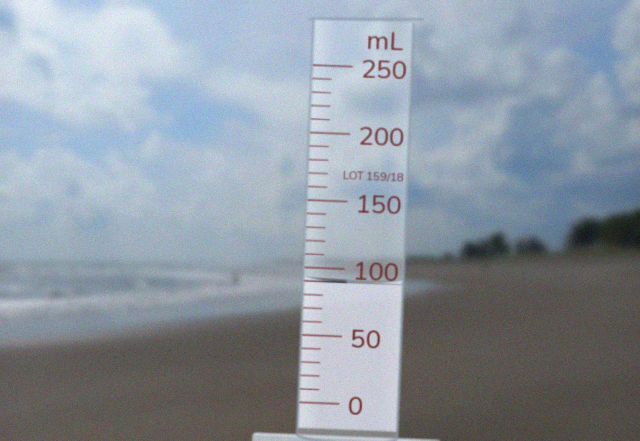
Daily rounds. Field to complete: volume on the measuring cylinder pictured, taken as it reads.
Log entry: 90 mL
